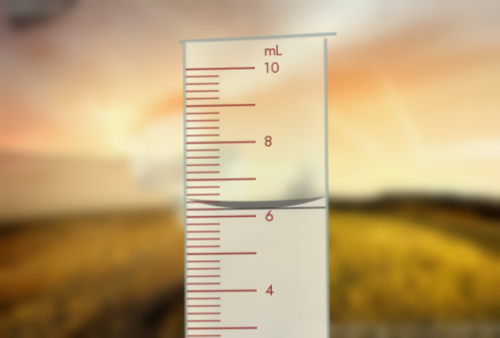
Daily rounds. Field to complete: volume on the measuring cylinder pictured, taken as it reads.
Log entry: 6.2 mL
